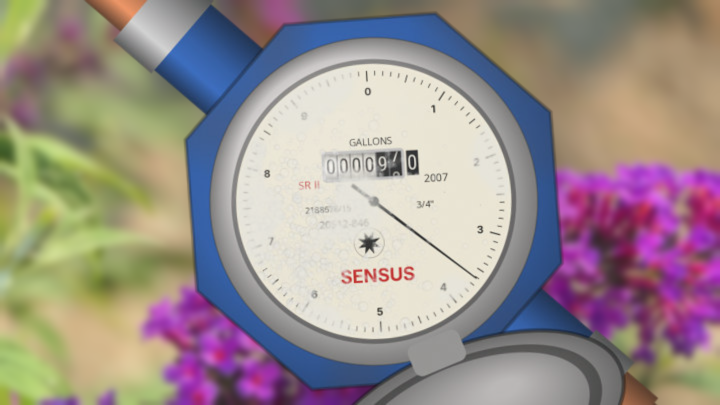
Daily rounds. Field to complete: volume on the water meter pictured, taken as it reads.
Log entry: 973.6 gal
